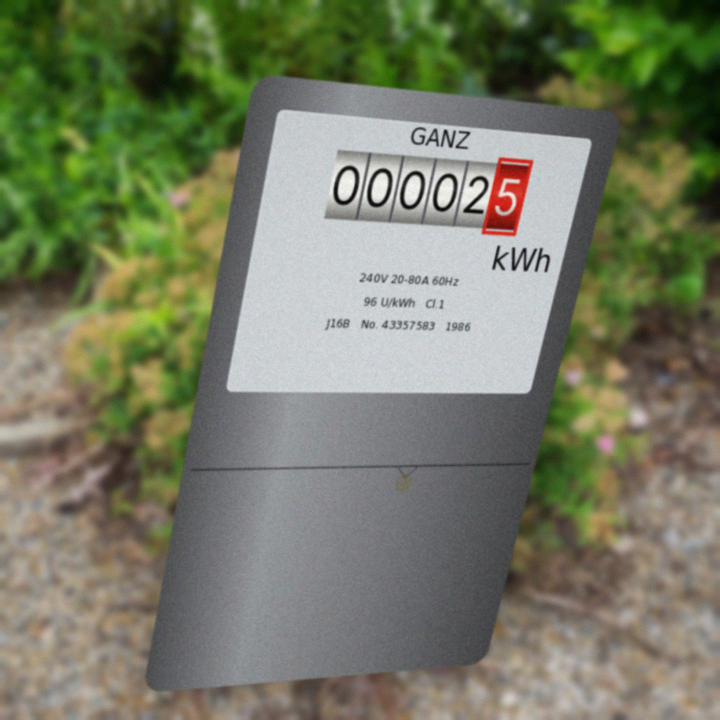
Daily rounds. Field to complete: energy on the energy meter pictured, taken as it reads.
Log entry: 2.5 kWh
